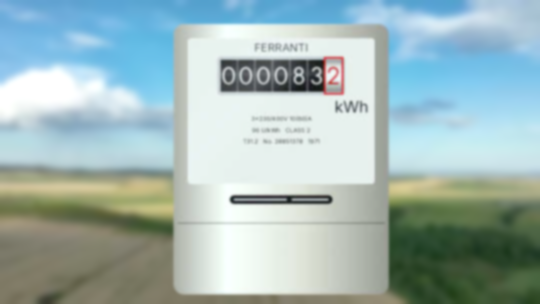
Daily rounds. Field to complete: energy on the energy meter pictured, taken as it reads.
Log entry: 83.2 kWh
